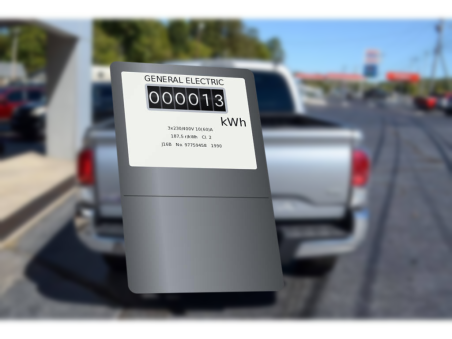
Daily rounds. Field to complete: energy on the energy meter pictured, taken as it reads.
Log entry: 13 kWh
